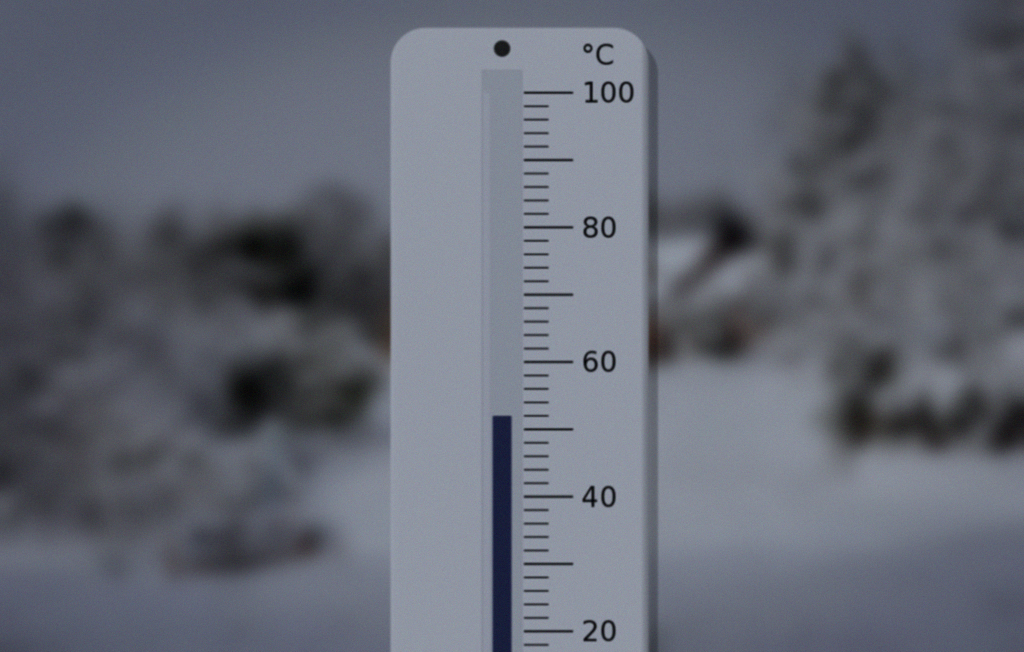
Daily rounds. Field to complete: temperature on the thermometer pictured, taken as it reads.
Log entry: 52 °C
